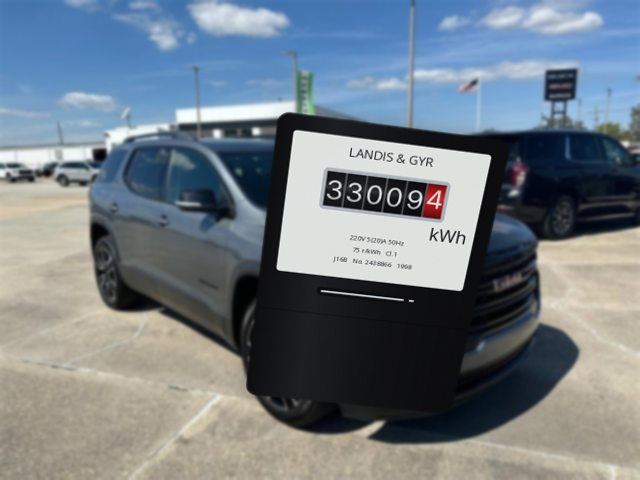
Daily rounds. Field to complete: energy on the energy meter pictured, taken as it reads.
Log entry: 33009.4 kWh
